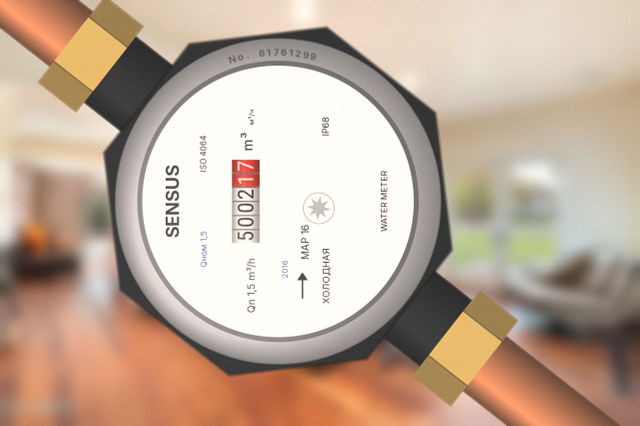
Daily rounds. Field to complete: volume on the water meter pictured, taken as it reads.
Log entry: 5002.17 m³
